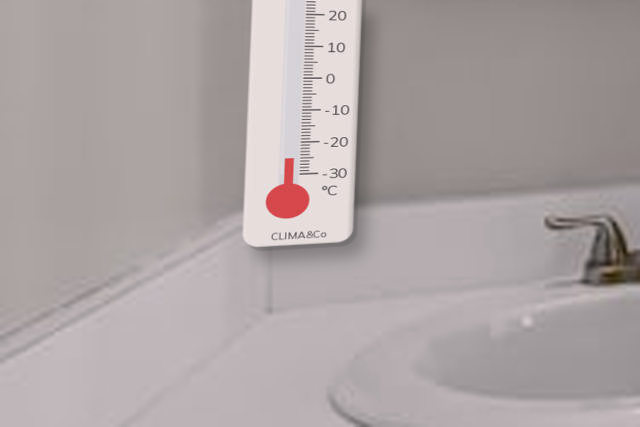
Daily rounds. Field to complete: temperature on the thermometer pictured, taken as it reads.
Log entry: -25 °C
